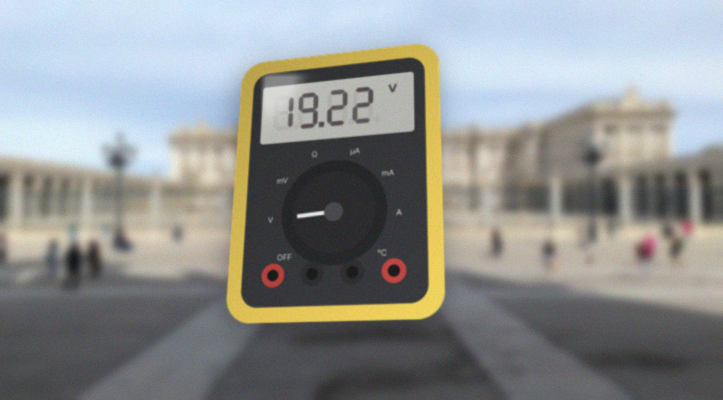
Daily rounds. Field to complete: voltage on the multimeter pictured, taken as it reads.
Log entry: 19.22 V
